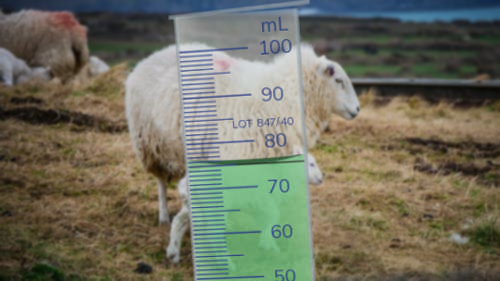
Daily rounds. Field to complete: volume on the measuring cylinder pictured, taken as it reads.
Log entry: 75 mL
